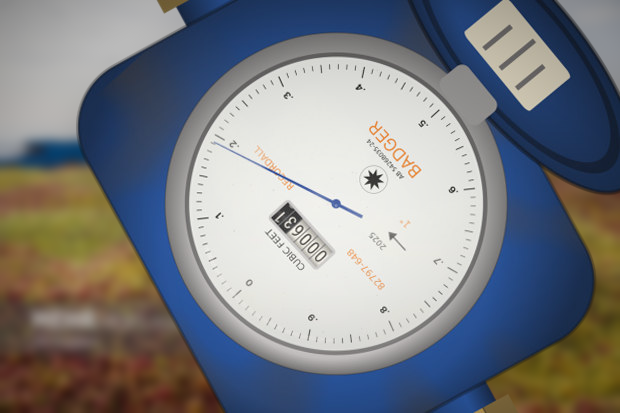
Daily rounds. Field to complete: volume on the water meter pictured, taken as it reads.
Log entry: 631.19 ft³
